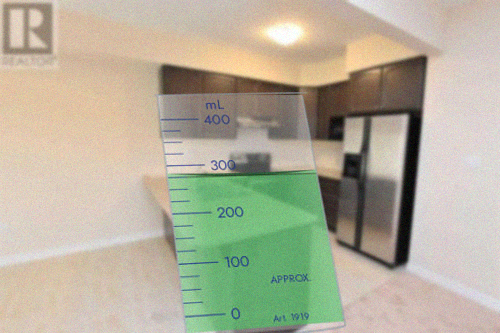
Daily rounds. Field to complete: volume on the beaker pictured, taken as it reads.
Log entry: 275 mL
